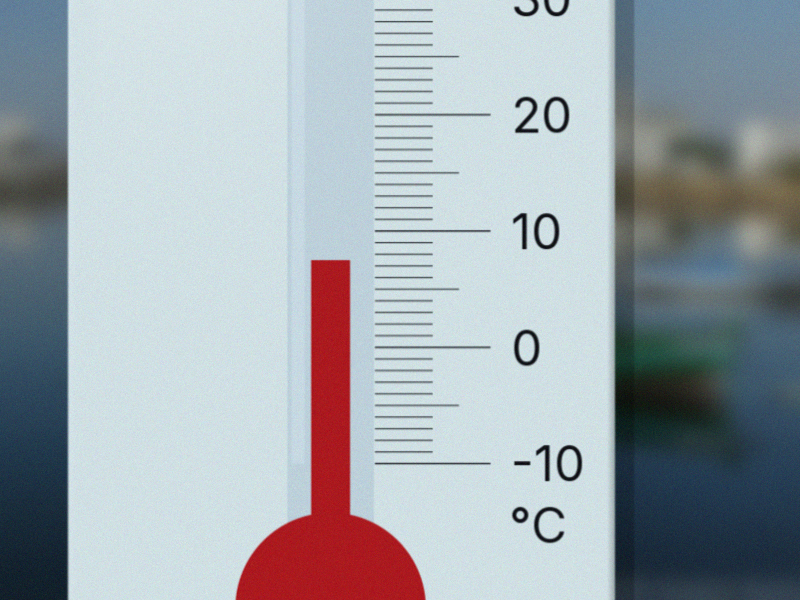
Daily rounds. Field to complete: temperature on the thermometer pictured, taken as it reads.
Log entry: 7.5 °C
